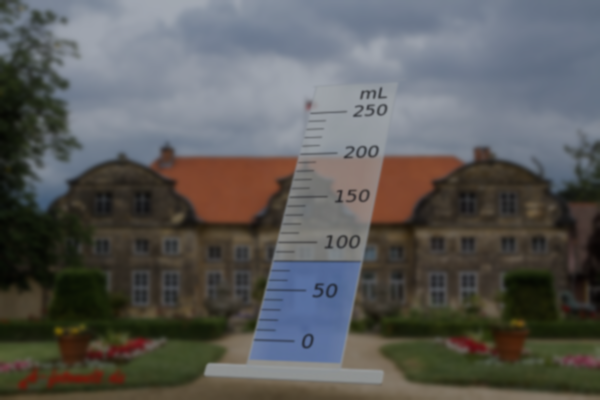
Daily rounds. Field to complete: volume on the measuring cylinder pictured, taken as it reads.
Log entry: 80 mL
